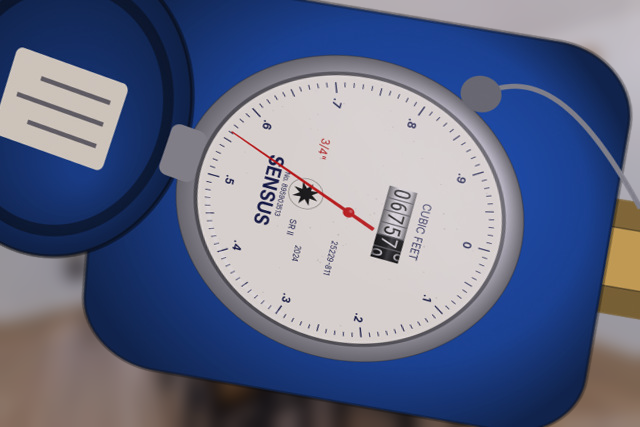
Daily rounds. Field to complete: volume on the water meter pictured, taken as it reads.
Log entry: 67578.56 ft³
